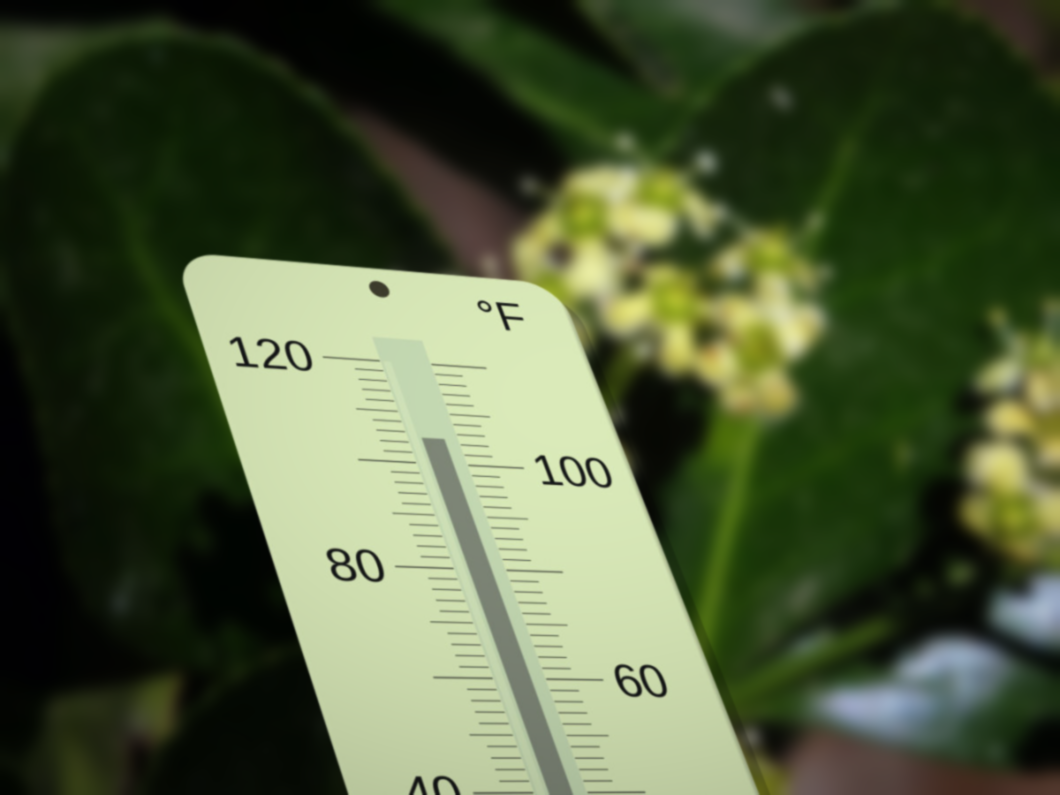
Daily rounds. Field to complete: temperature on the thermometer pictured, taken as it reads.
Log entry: 105 °F
